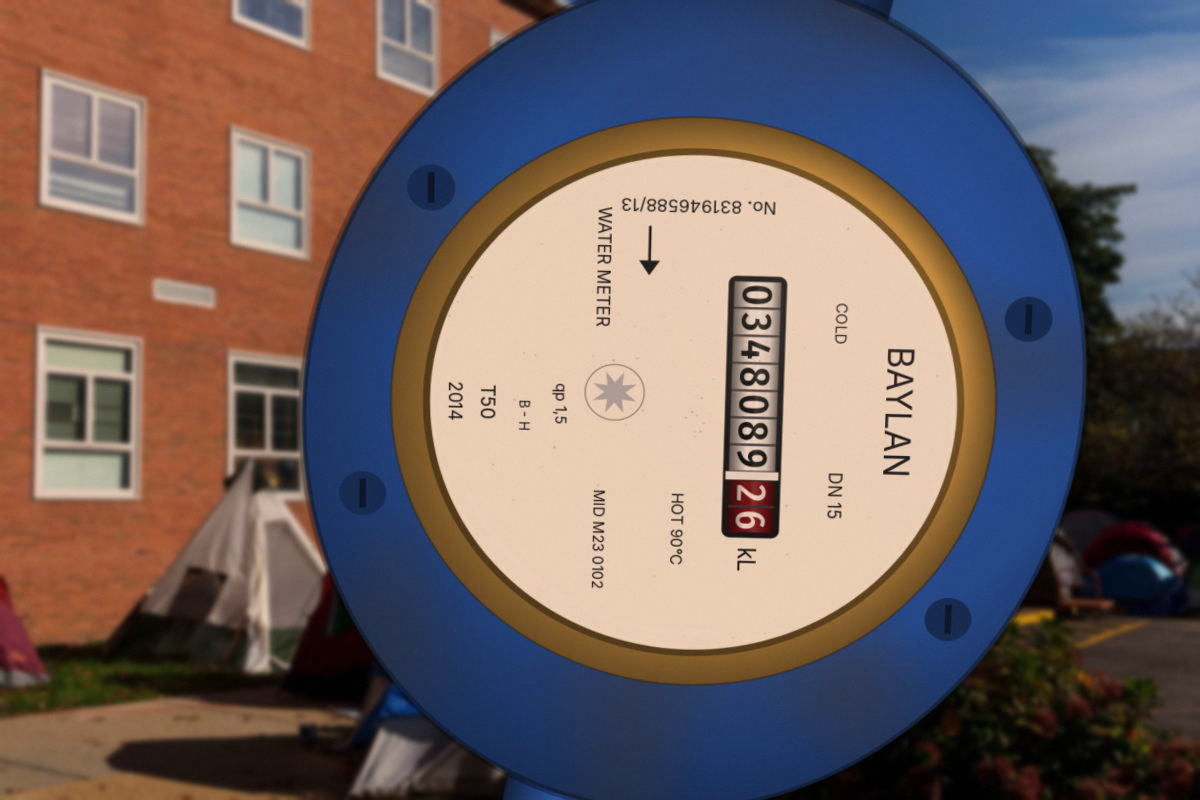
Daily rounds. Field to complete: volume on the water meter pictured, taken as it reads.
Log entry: 348089.26 kL
